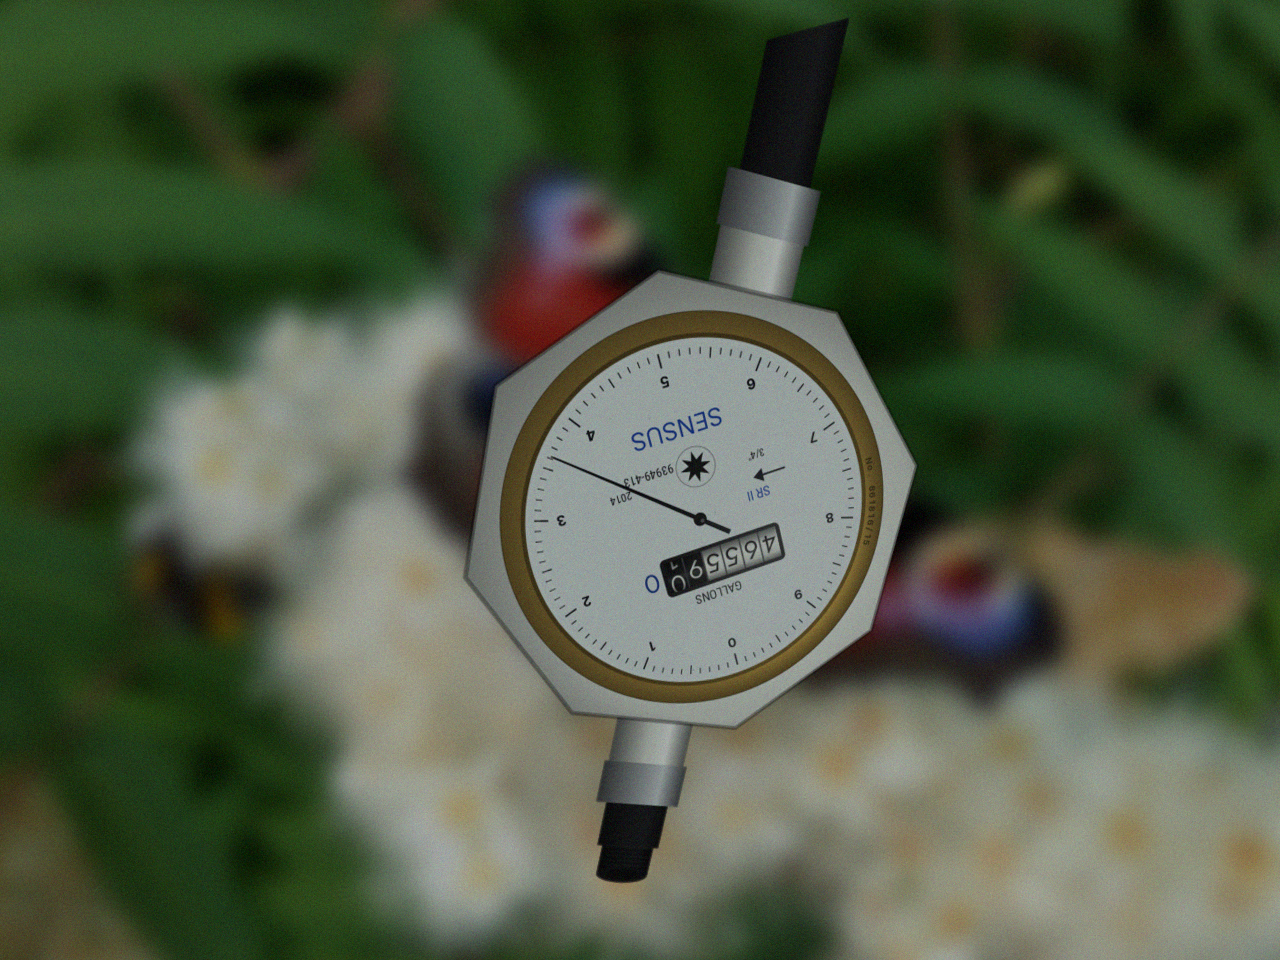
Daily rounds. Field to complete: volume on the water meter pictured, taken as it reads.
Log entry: 4655903.6 gal
